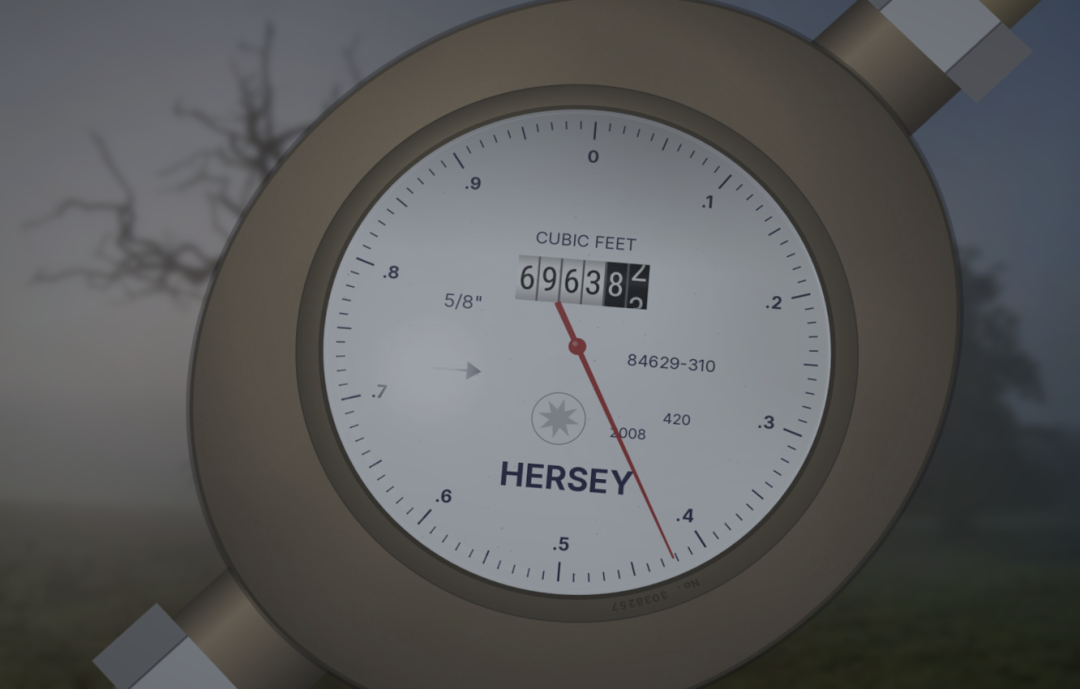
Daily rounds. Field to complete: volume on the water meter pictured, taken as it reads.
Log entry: 696382.42 ft³
